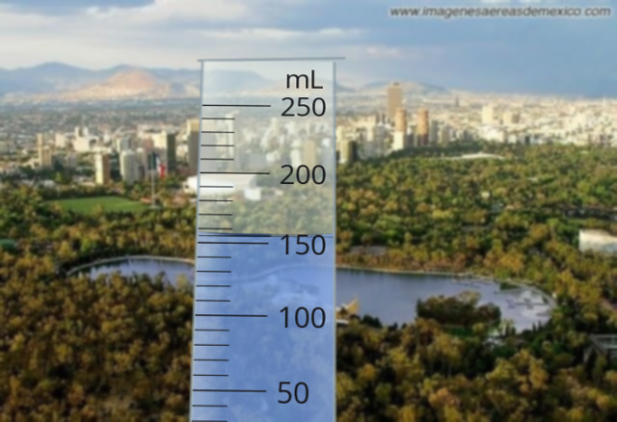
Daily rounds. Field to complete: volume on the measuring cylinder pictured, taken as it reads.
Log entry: 155 mL
